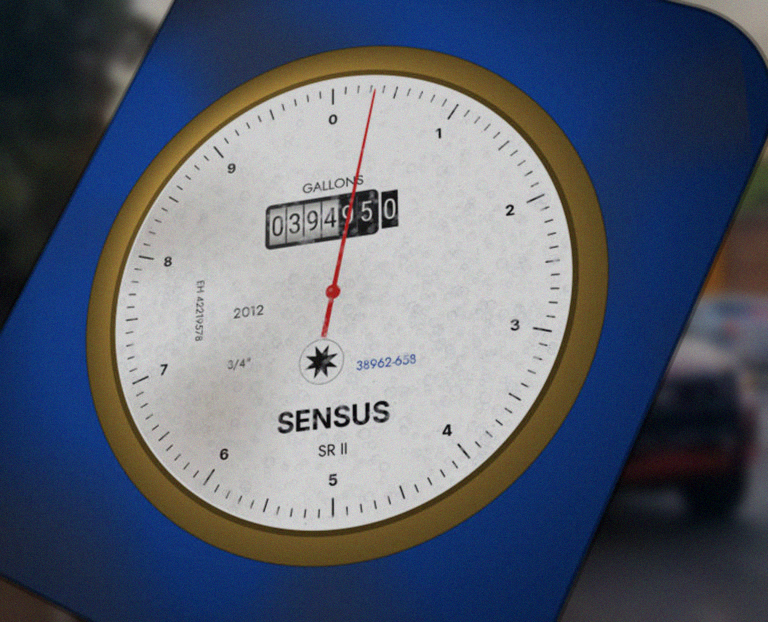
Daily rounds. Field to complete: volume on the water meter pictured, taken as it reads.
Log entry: 394950.3 gal
